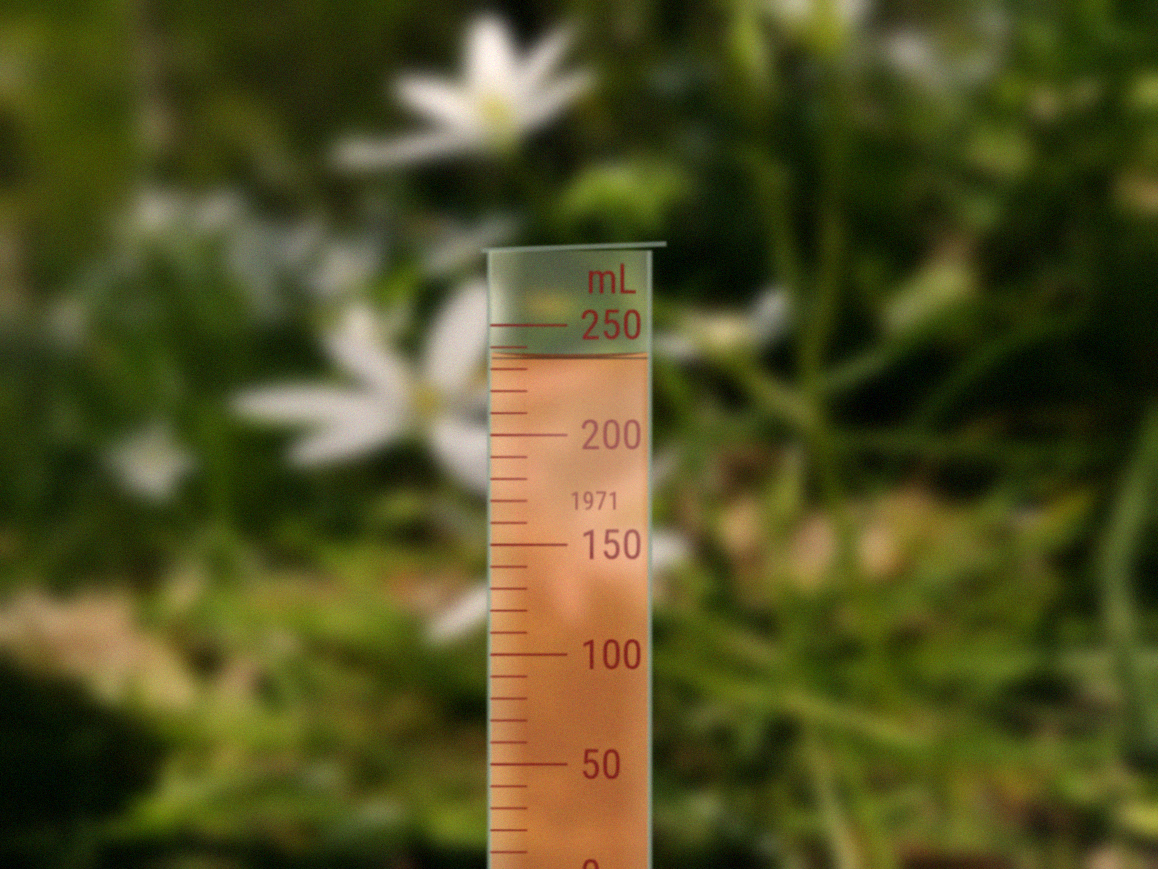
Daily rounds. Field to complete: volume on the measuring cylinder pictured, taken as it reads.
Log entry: 235 mL
